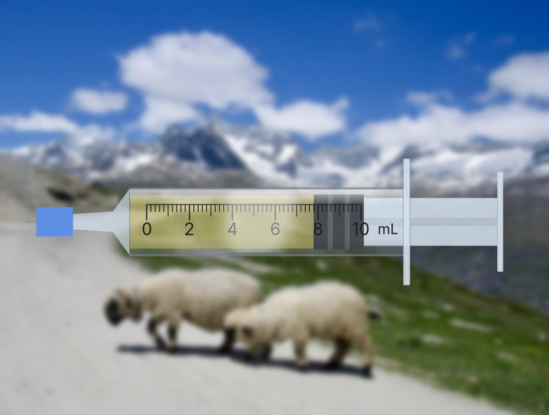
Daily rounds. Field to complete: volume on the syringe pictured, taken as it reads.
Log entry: 7.8 mL
